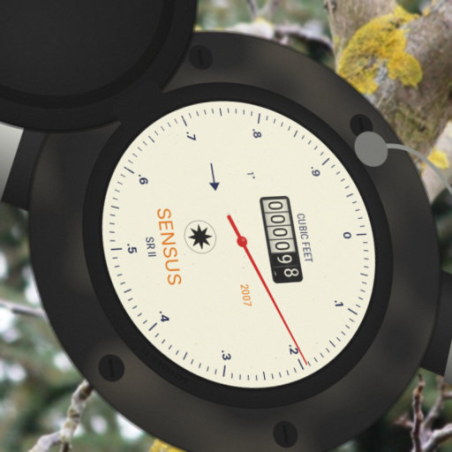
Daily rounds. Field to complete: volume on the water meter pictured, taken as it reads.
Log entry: 98.19 ft³
